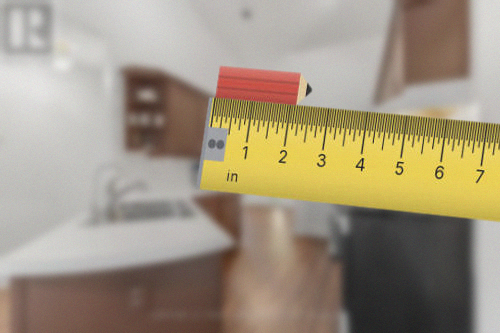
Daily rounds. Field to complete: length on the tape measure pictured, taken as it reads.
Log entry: 2.5 in
